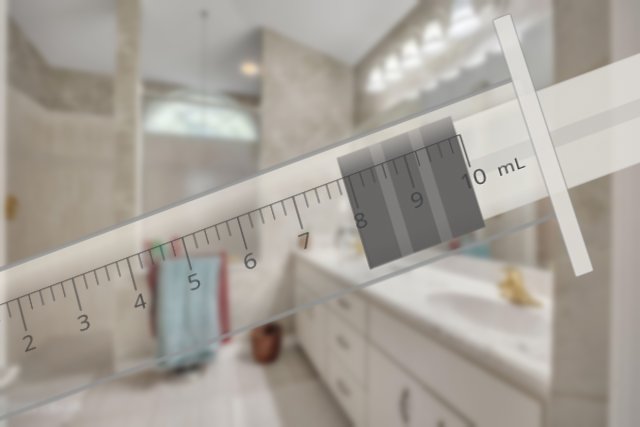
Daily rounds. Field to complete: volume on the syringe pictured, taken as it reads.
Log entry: 7.9 mL
